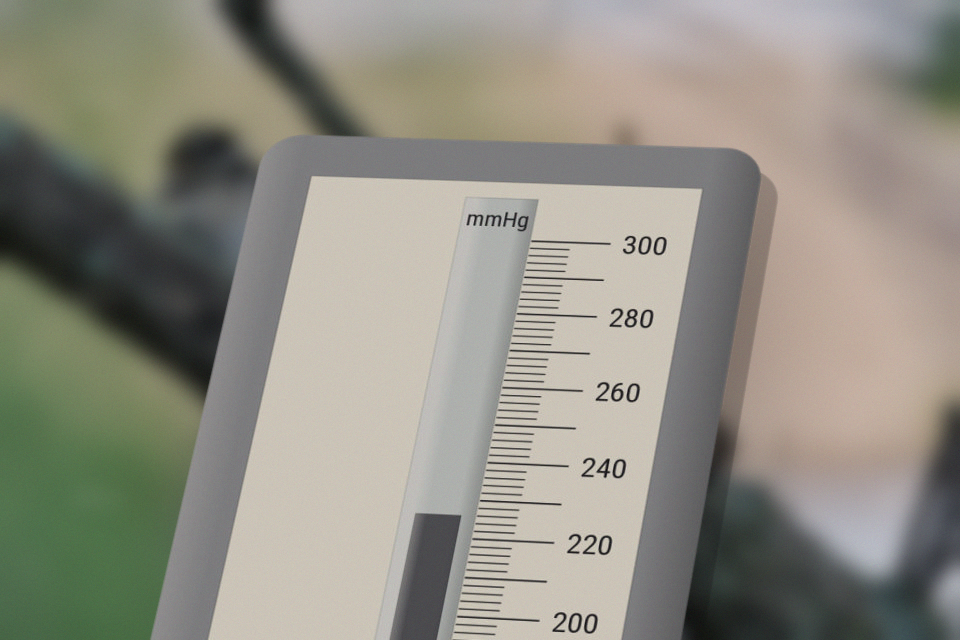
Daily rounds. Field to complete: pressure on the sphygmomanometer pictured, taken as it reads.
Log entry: 226 mmHg
